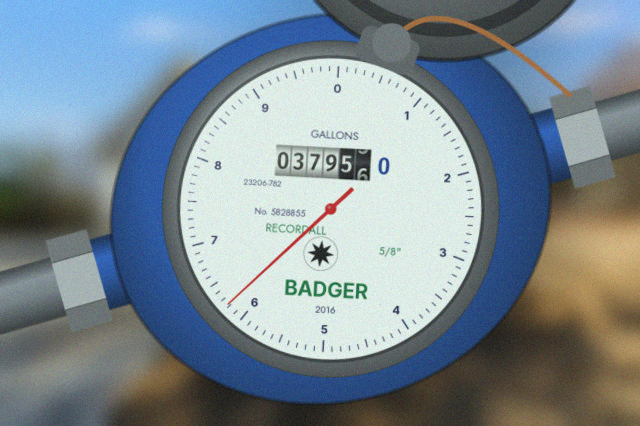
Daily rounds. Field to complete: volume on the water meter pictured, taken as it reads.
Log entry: 379556.2 gal
